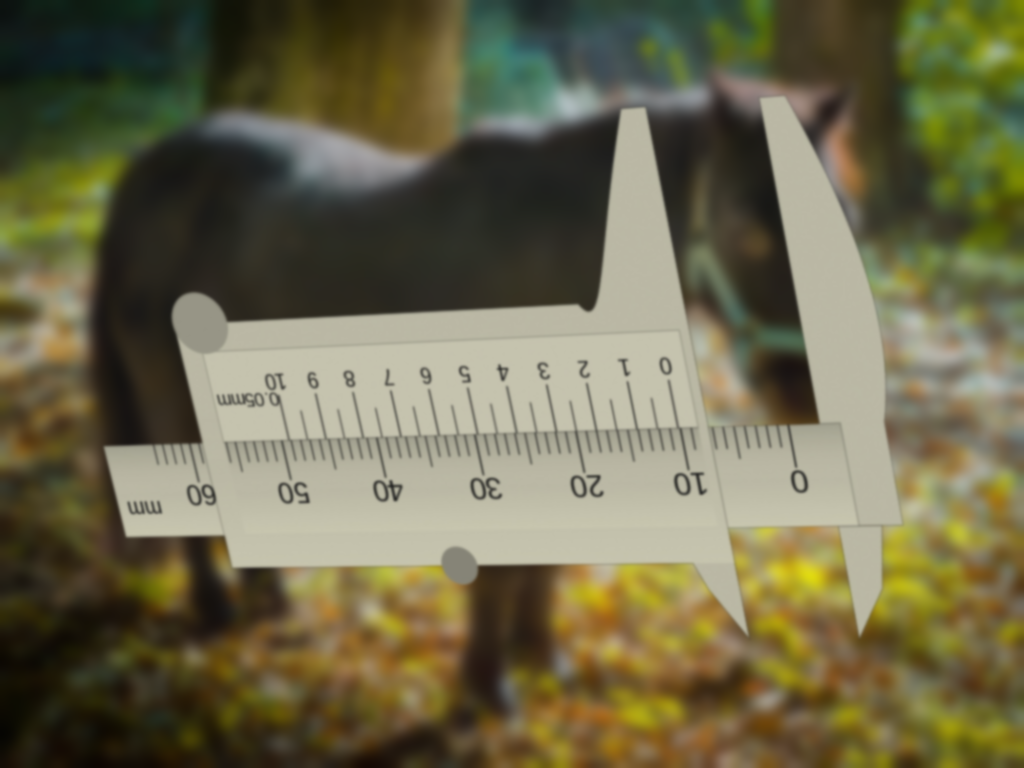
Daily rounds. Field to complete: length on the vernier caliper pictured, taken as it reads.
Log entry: 10.2 mm
